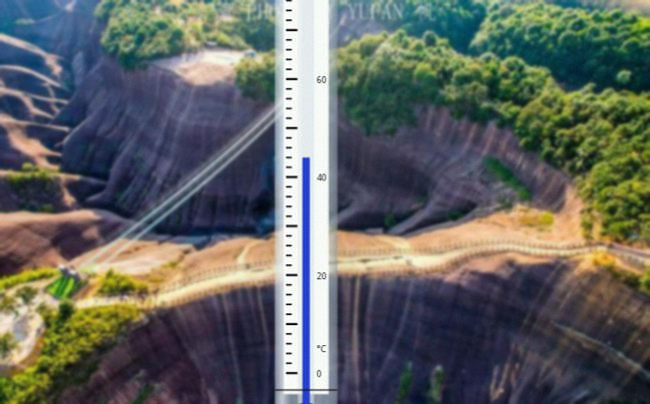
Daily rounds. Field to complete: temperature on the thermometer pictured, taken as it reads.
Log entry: 44 °C
